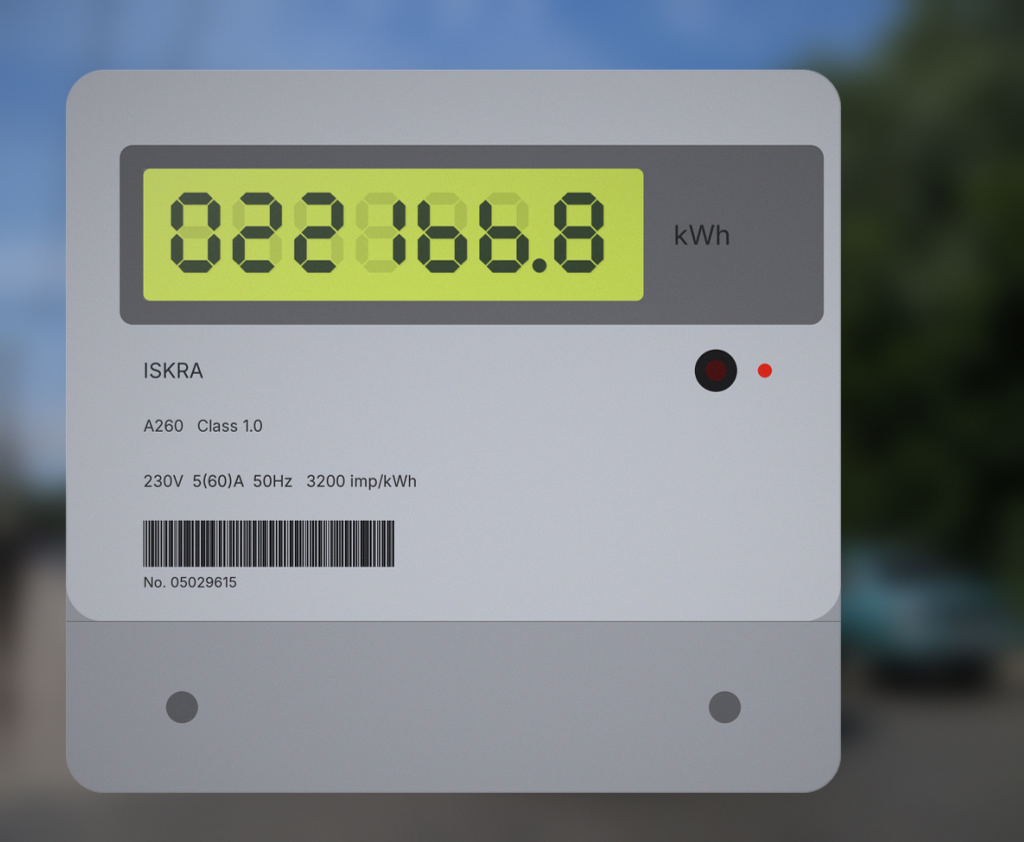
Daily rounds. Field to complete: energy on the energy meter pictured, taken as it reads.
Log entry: 22166.8 kWh
